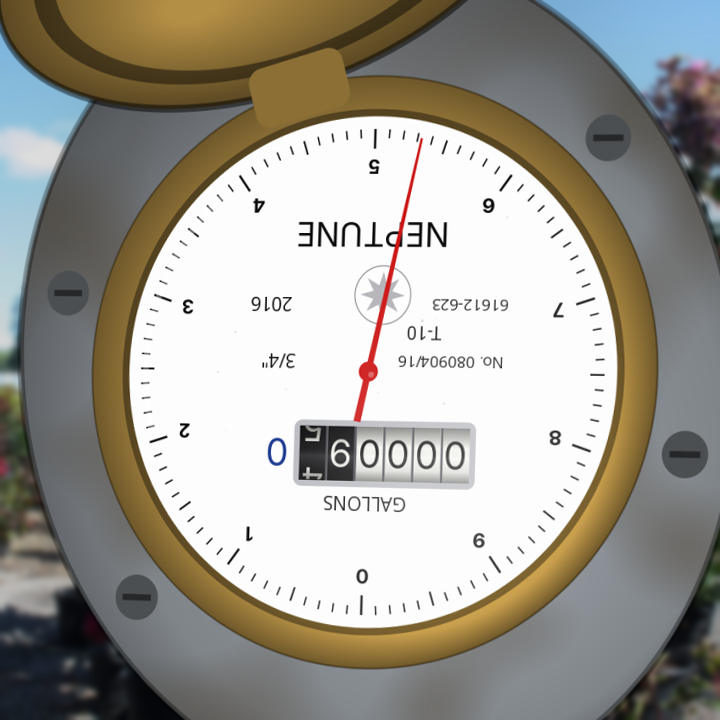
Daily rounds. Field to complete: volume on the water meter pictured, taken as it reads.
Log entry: 945.3 gal
